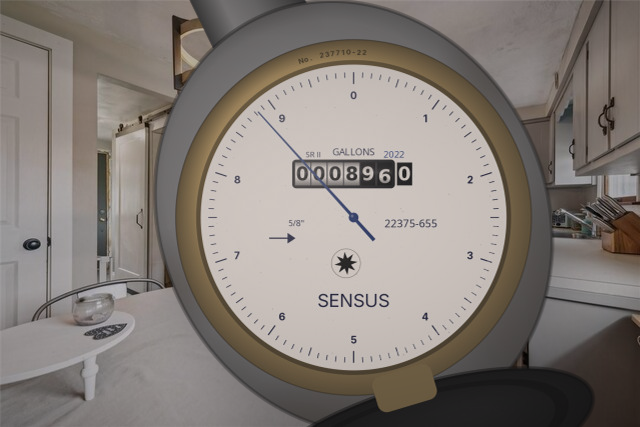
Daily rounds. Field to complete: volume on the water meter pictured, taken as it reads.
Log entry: 8958.8 gal
